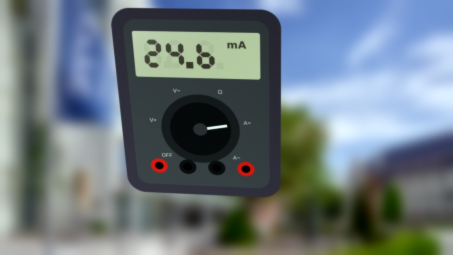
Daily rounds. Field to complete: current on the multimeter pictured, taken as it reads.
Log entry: 24.6 mA
